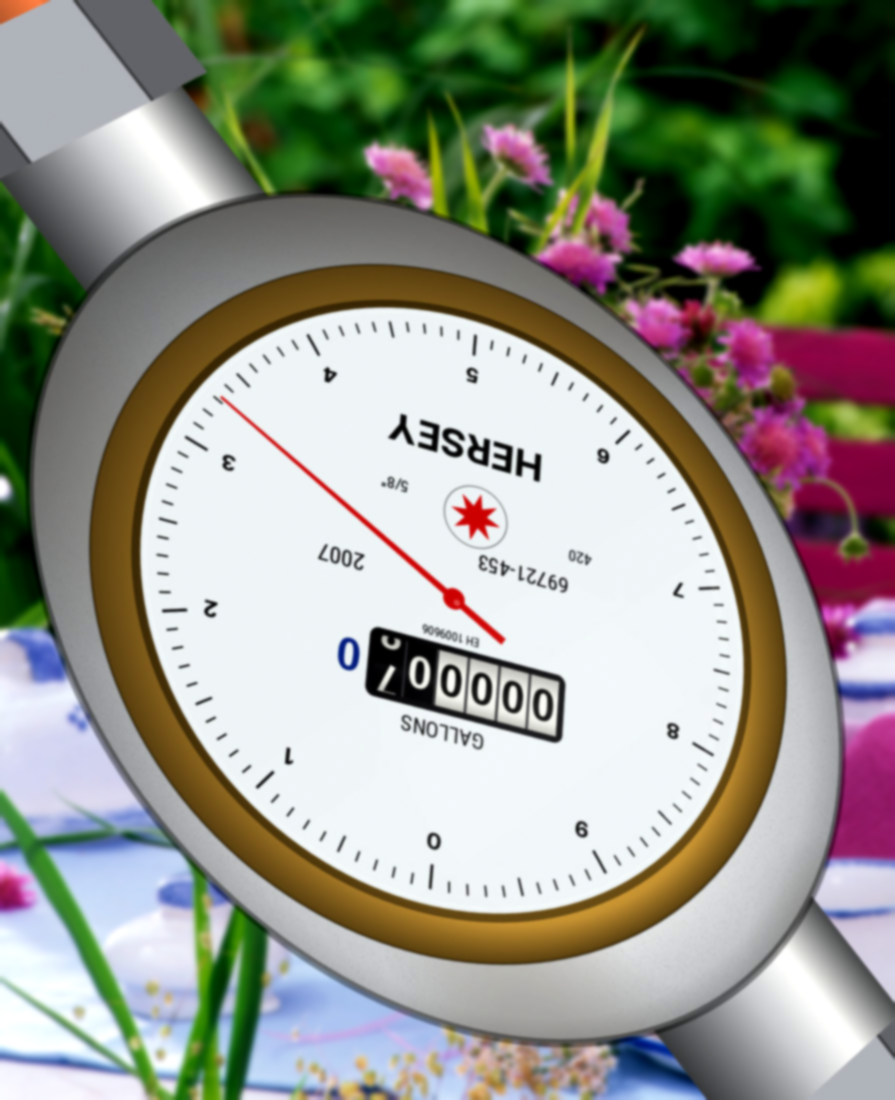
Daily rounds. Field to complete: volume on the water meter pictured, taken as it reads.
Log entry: 73.3 gal
